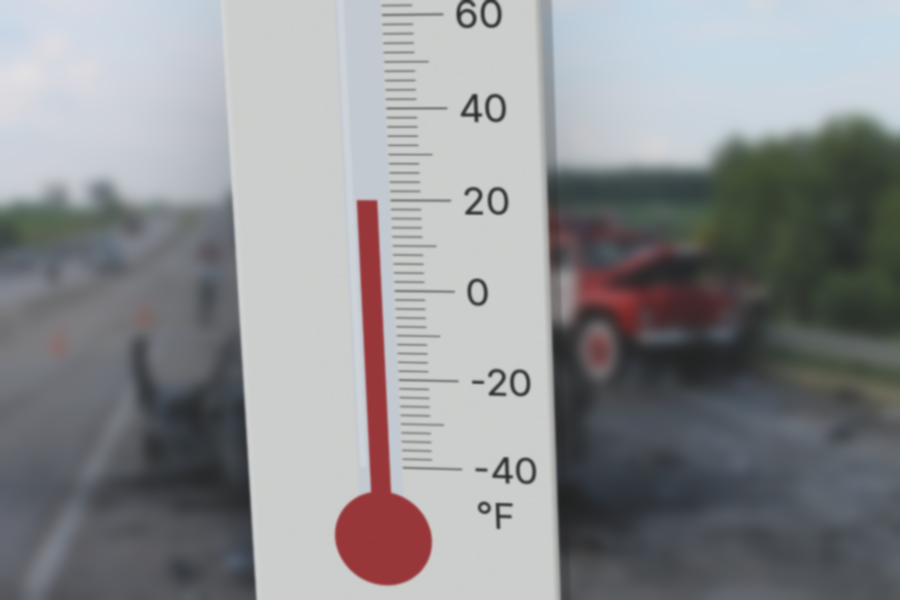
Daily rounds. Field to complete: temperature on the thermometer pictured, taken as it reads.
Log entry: 20 °F
